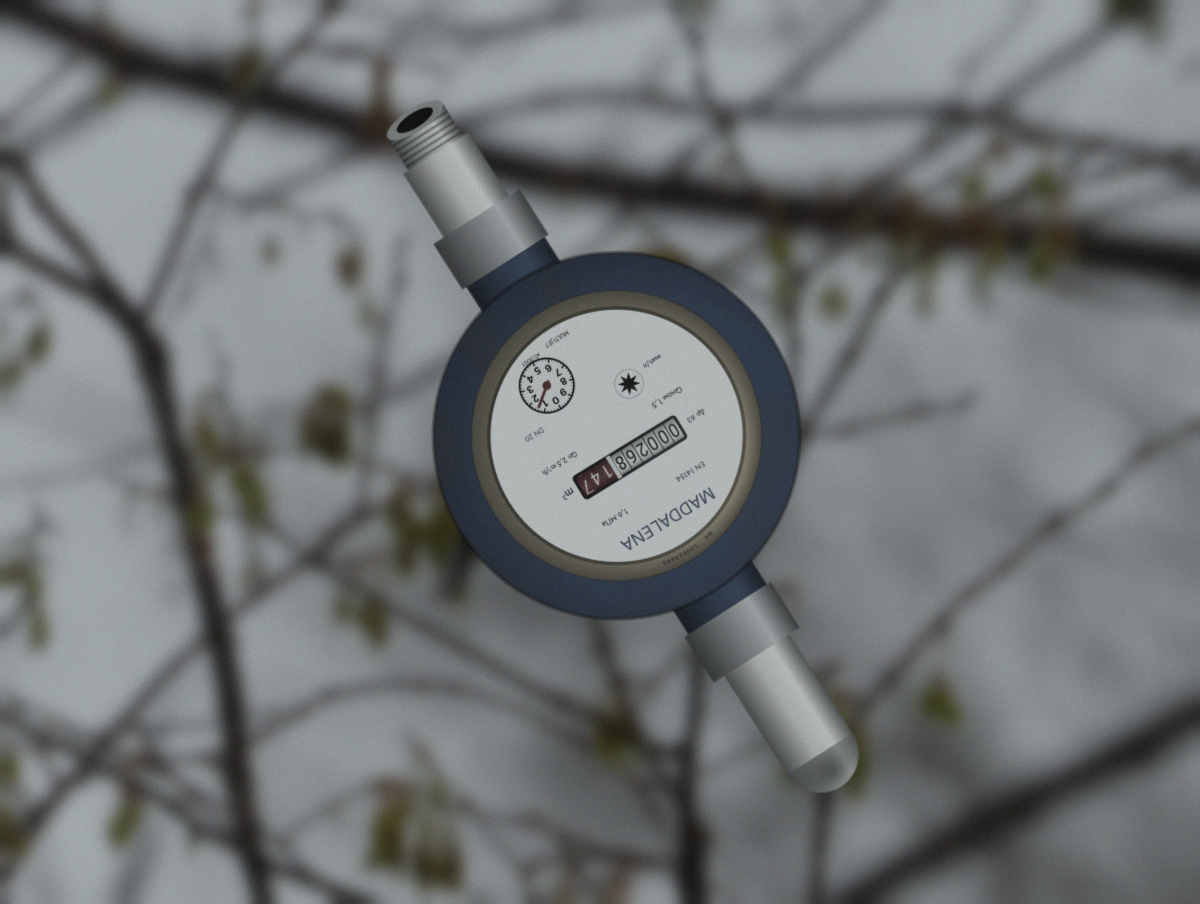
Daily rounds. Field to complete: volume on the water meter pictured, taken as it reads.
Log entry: 268.1471 m³
